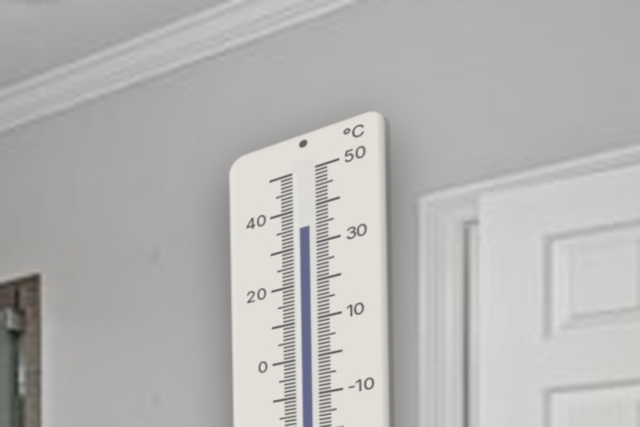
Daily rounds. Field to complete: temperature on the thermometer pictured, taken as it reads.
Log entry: 35 °C
